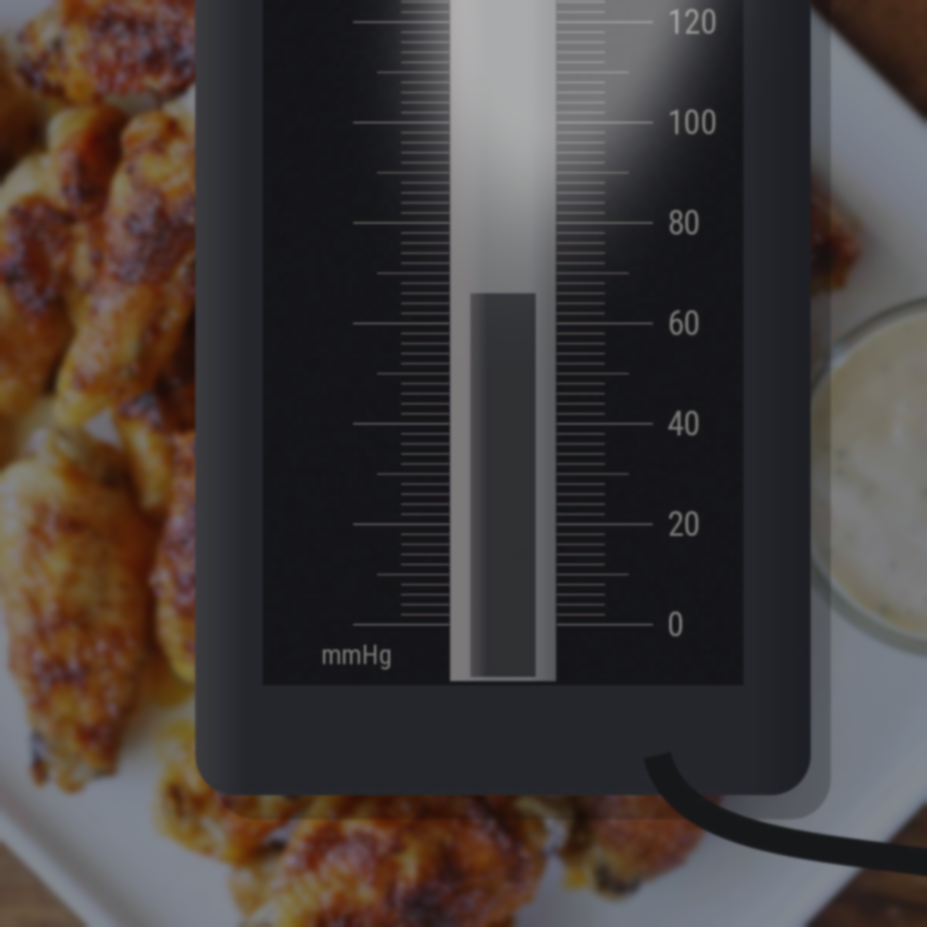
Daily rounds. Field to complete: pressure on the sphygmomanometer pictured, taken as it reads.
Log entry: 66 mmHg
